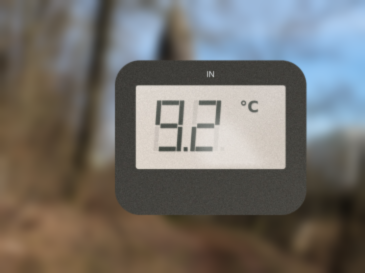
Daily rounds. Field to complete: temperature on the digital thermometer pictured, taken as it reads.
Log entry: 9.2 °C
